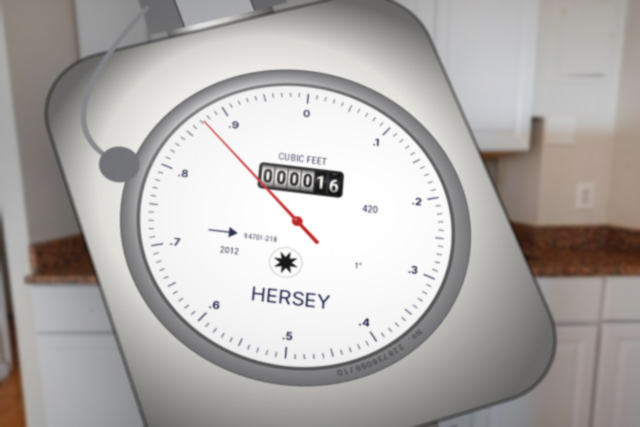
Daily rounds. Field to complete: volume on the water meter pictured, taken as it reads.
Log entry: 15.87 ft³
